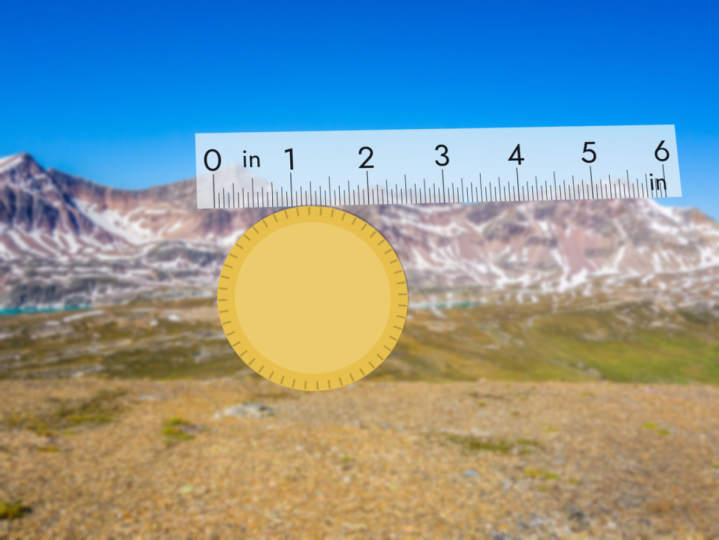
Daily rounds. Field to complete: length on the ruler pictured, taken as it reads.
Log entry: 2.4375 in
